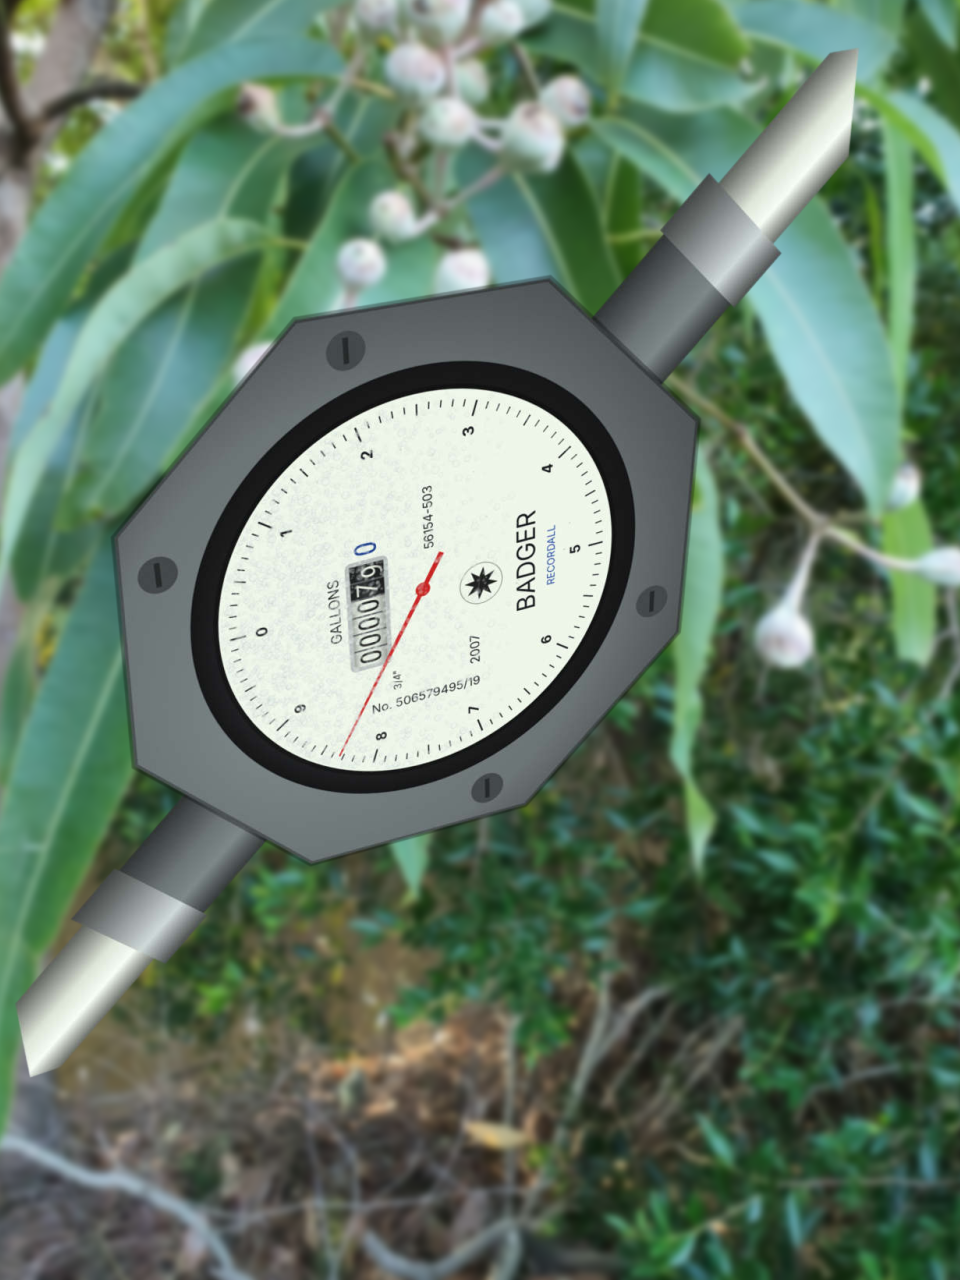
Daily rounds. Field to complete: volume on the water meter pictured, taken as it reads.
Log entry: 788.3 gal
